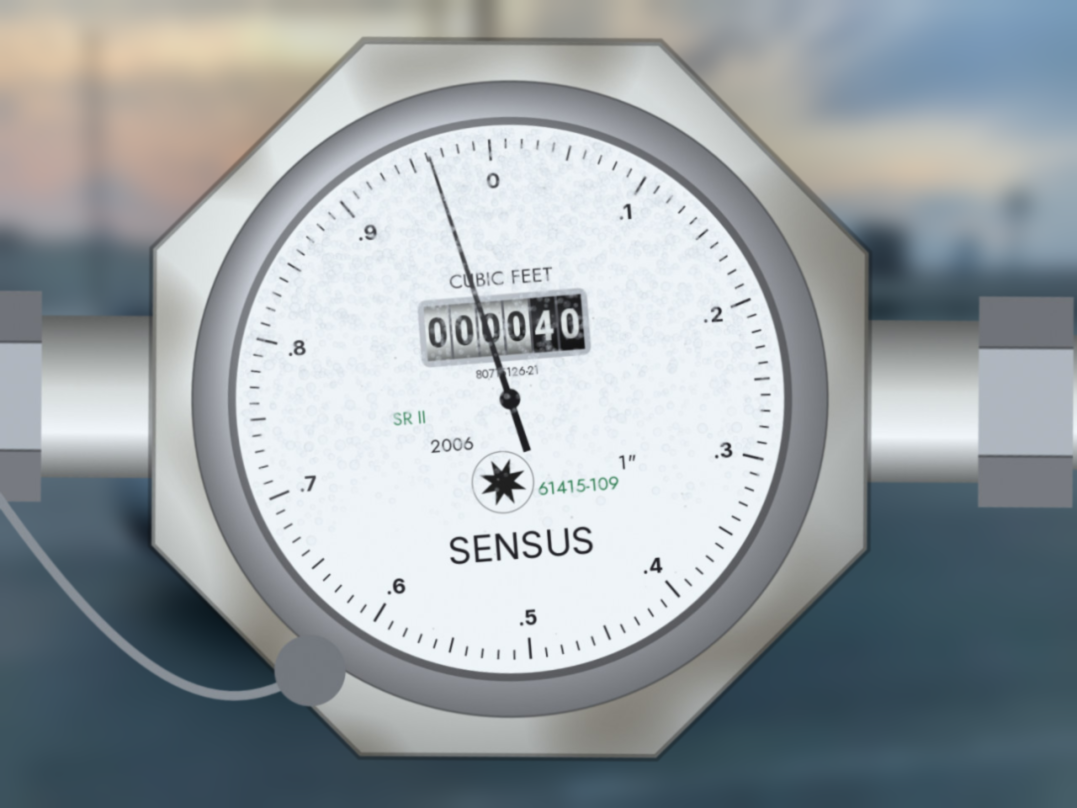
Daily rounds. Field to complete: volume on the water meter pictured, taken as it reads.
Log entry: 39.96 ft³
